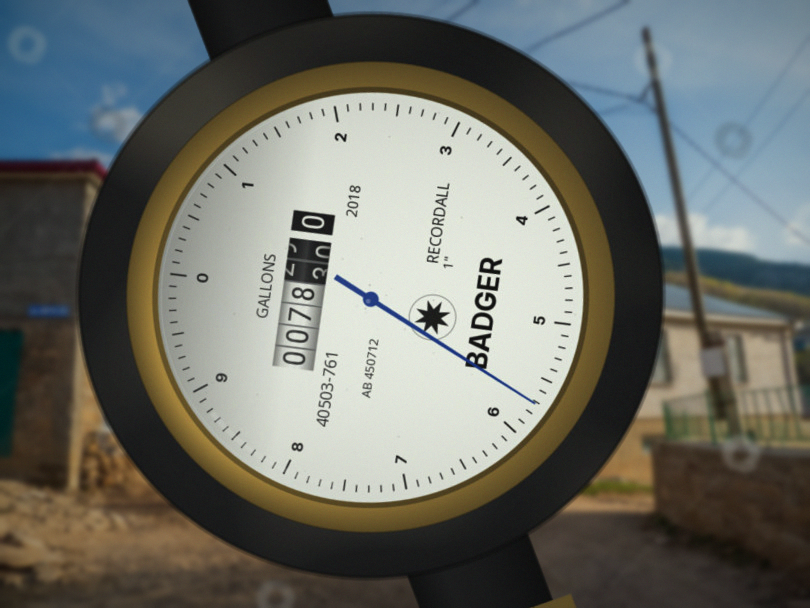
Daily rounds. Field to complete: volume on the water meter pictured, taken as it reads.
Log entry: 78295.7 gal
